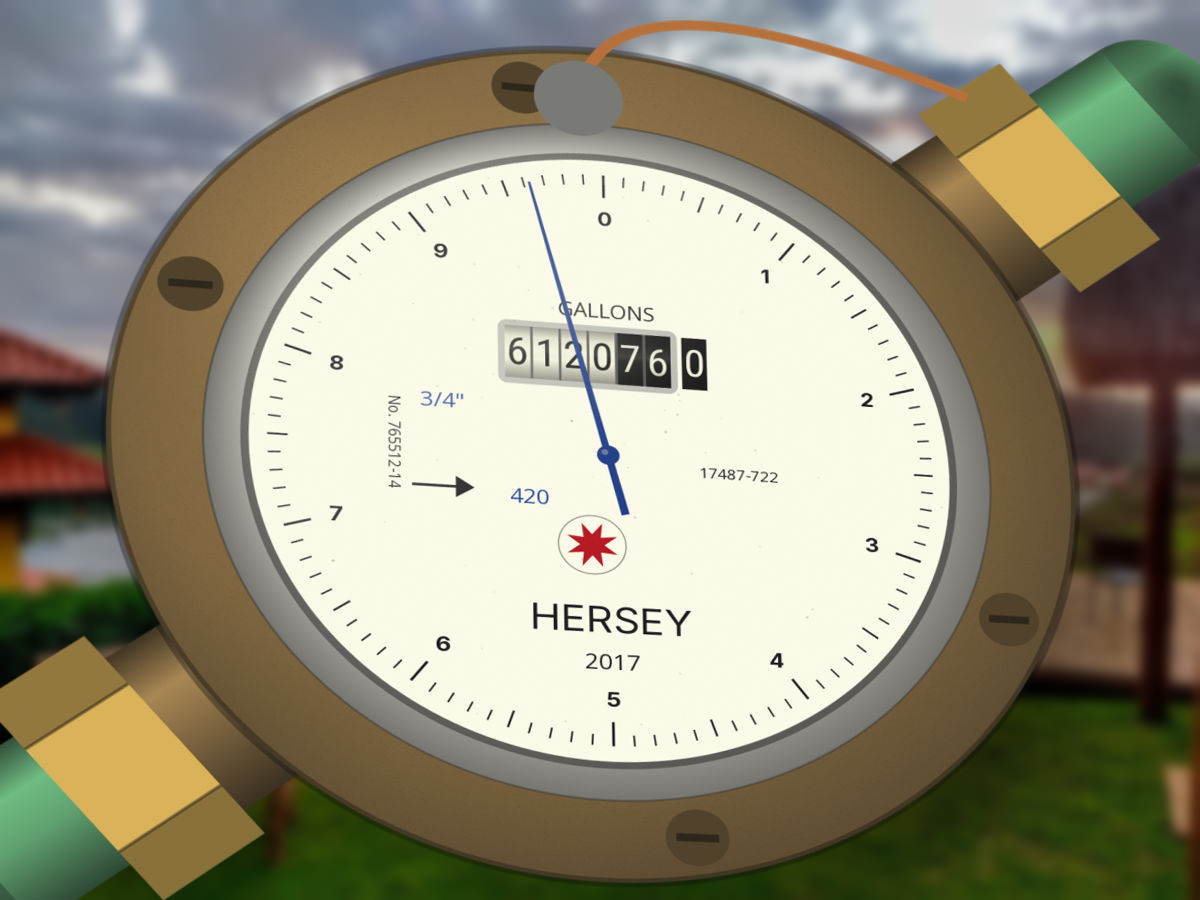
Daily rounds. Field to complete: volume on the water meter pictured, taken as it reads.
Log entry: 6120759.6 gal
